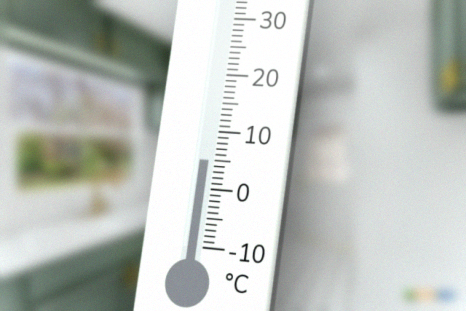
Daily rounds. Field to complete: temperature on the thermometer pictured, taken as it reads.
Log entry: 5 °C
